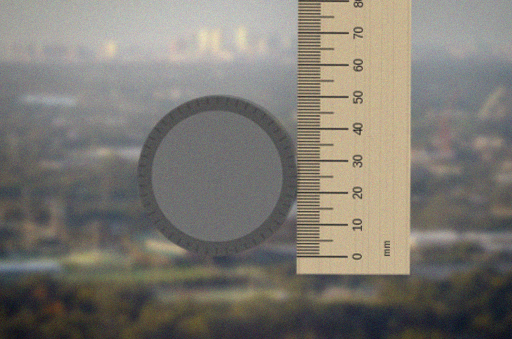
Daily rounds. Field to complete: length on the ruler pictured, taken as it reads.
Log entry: 50 mm
